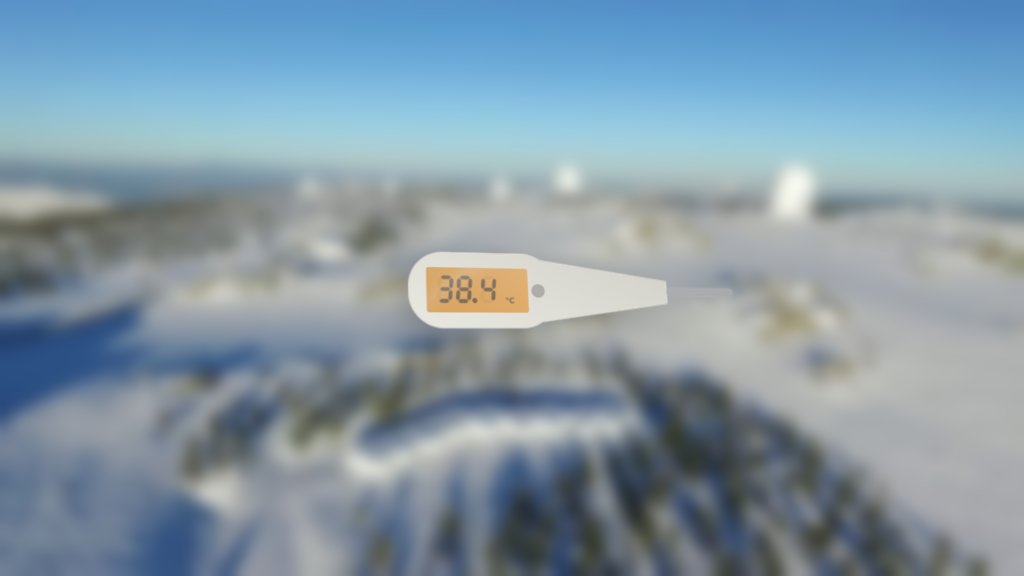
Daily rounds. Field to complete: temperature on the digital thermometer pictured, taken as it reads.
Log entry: 38.4 °C
